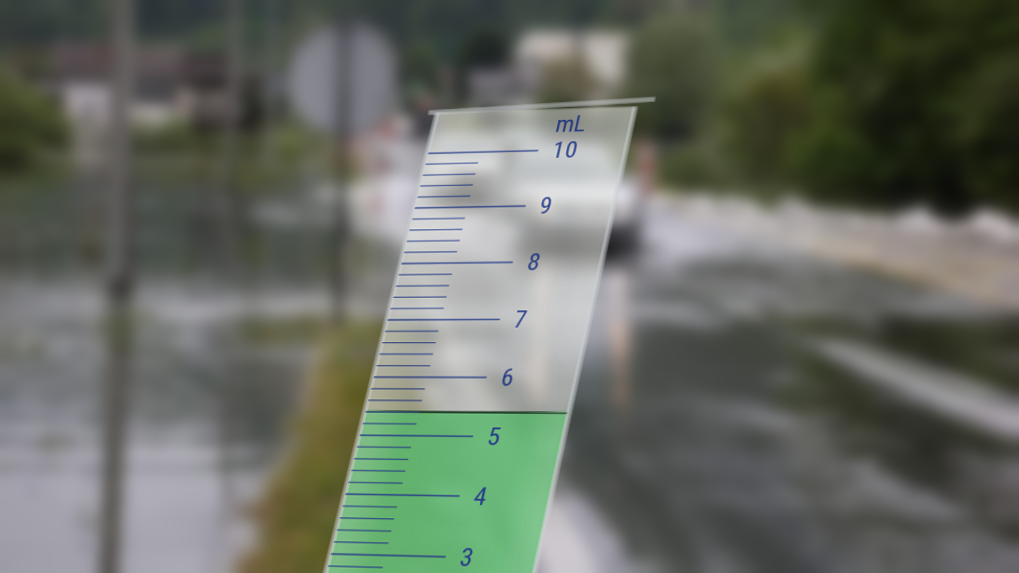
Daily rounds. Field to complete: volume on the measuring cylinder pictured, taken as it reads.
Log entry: 5.4 mL
